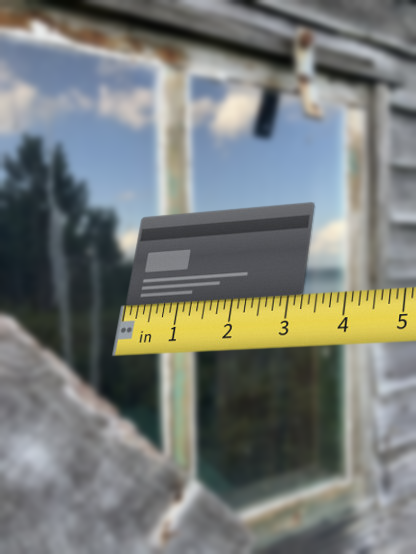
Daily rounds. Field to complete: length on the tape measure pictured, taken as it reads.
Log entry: 3.25 in
